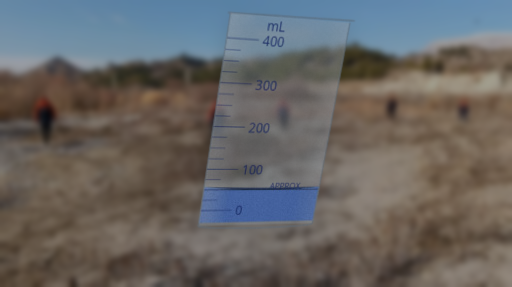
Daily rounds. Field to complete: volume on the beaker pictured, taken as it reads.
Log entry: 50 mL
